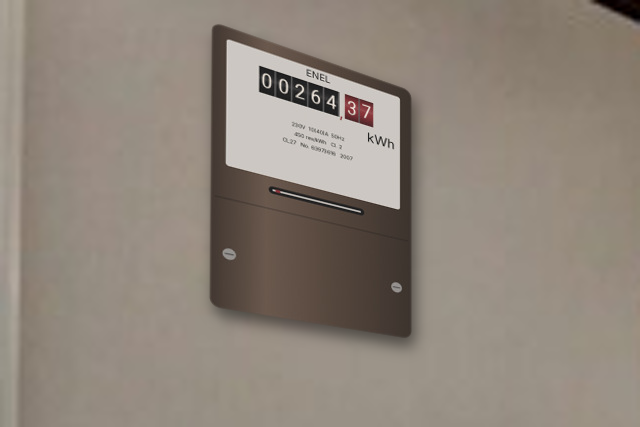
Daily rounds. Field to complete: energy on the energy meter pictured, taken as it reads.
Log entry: 264.37 kWh
